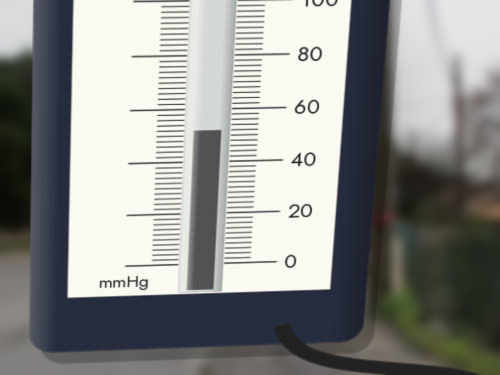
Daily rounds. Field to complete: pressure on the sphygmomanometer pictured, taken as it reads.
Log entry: 52 mmHg
